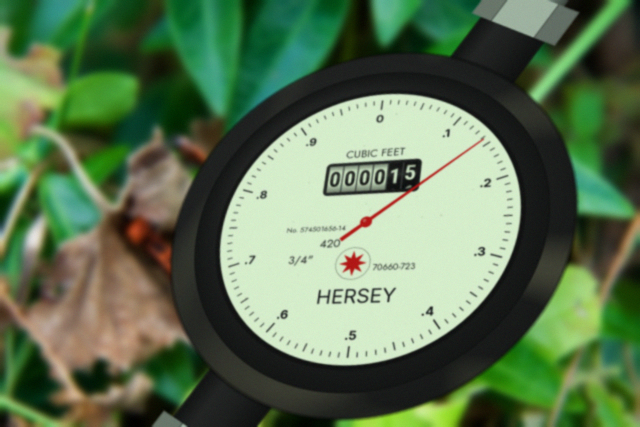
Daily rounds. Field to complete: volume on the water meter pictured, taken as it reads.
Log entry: 15.14 ft³
